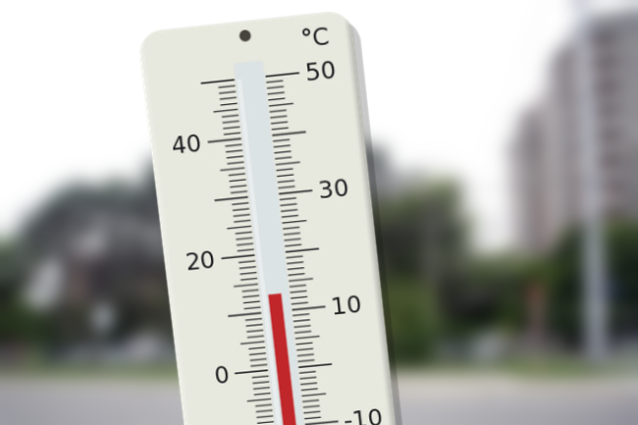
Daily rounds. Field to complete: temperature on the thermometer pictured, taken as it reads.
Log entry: 13 °C
